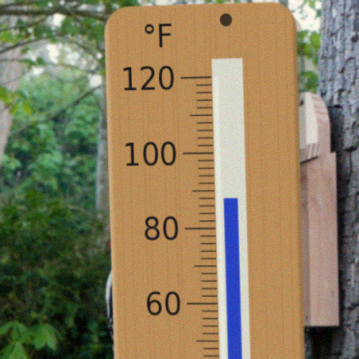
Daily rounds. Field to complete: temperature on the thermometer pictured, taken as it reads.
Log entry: 88 °F
